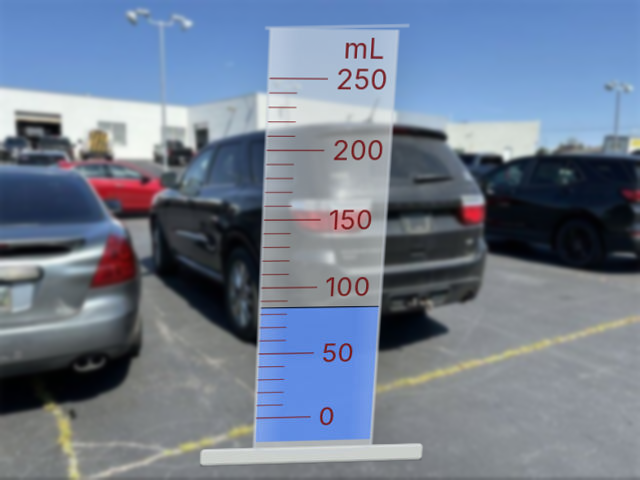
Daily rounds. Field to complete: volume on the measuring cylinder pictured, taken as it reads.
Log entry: 85 mL
